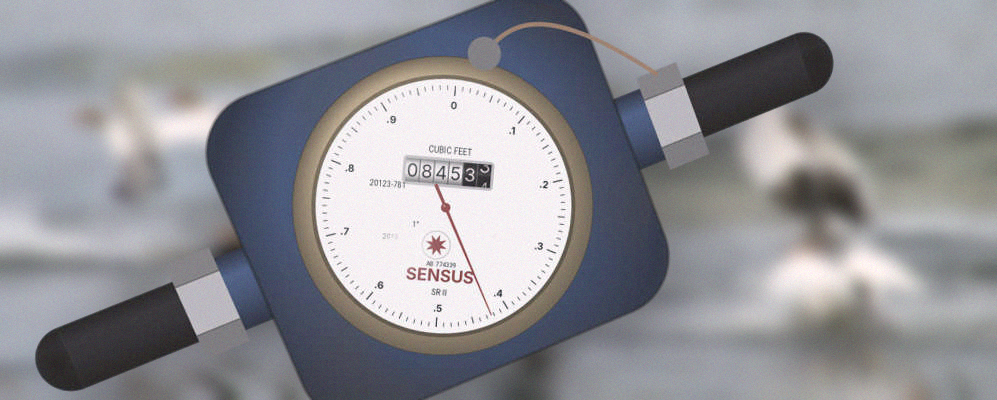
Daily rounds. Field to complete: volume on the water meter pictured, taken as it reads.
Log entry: 84533.42 ft³
